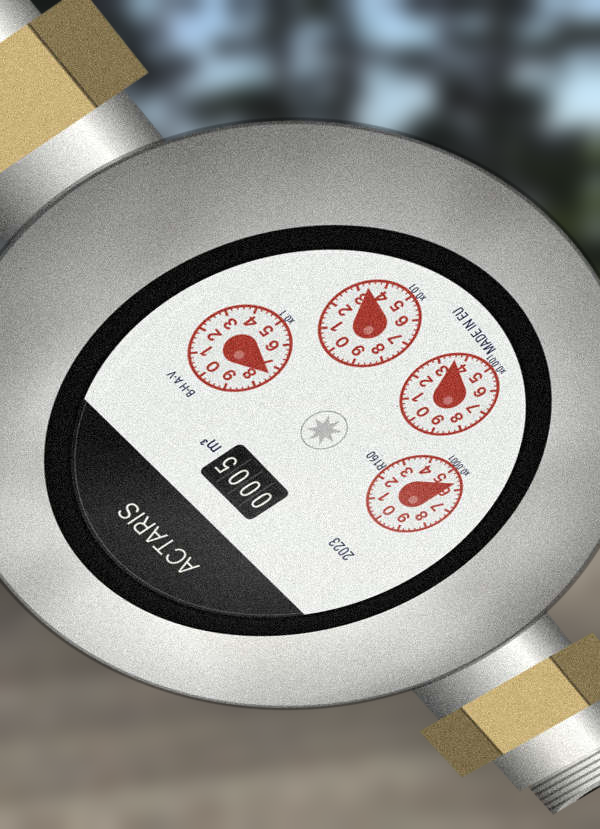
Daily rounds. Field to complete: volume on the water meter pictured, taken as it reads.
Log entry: 5.7335 m³
